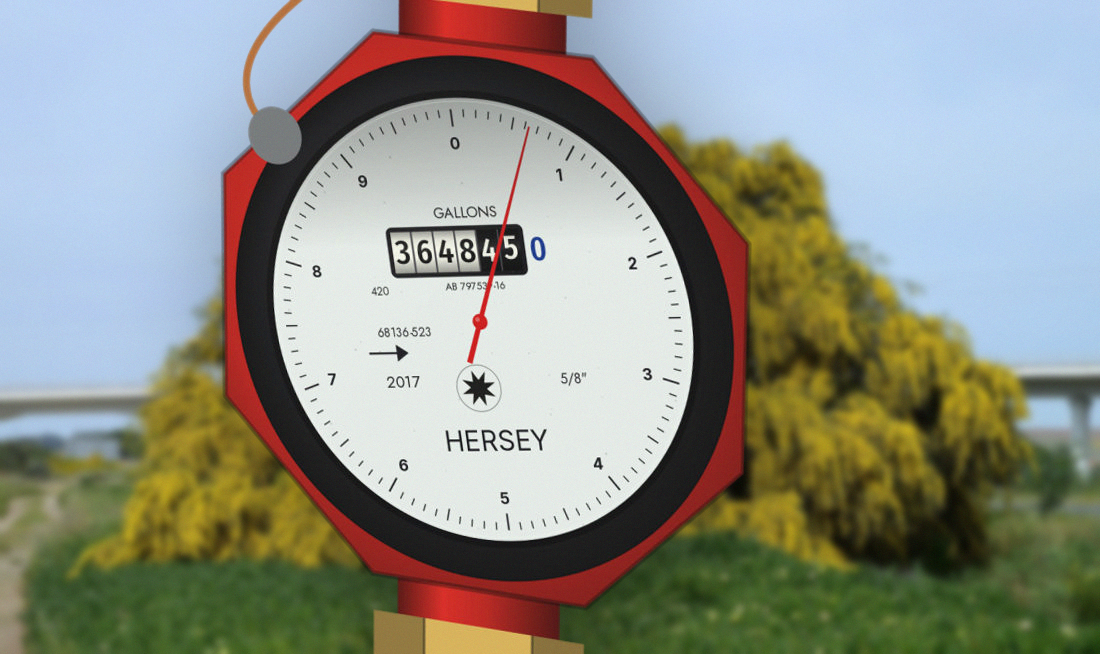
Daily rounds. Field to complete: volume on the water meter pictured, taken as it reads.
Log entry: 3648450.6 gal
